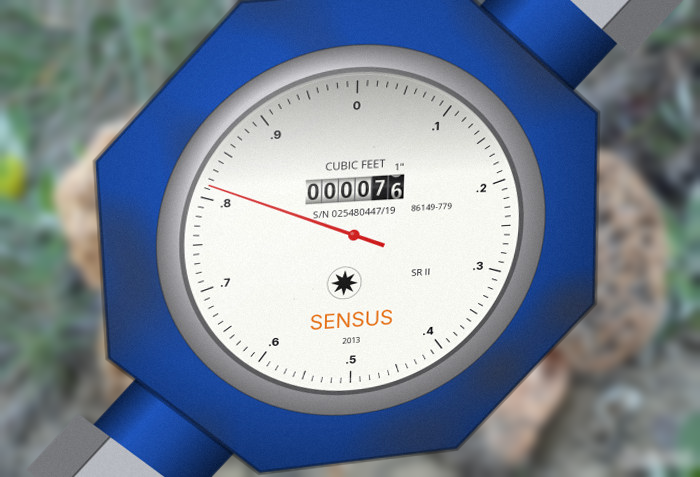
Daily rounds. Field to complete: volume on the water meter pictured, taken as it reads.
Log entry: 75.81 ft³
